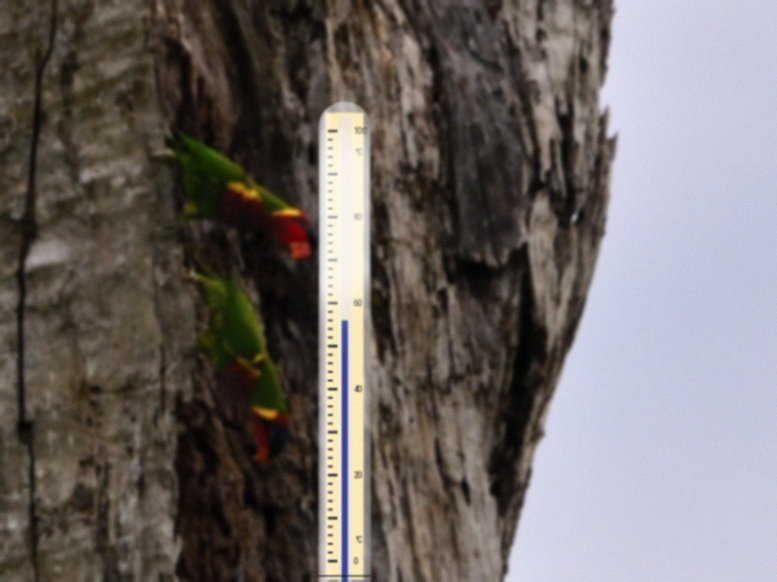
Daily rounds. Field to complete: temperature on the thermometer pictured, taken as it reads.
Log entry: 56 °C
